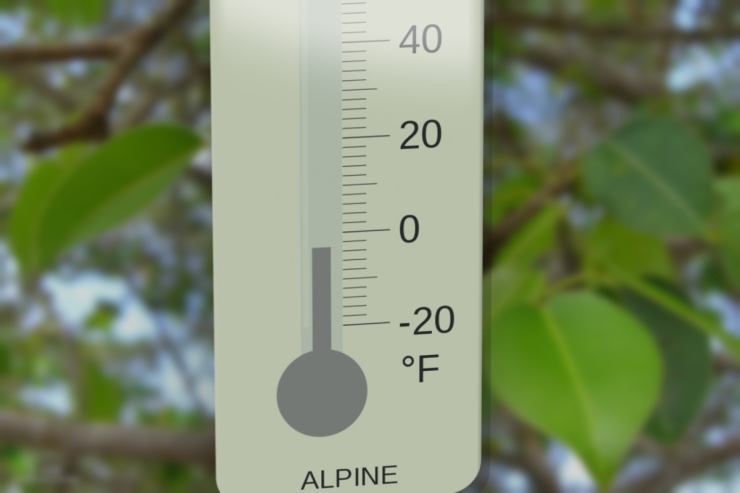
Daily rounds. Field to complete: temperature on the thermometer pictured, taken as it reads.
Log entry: -3 °F
